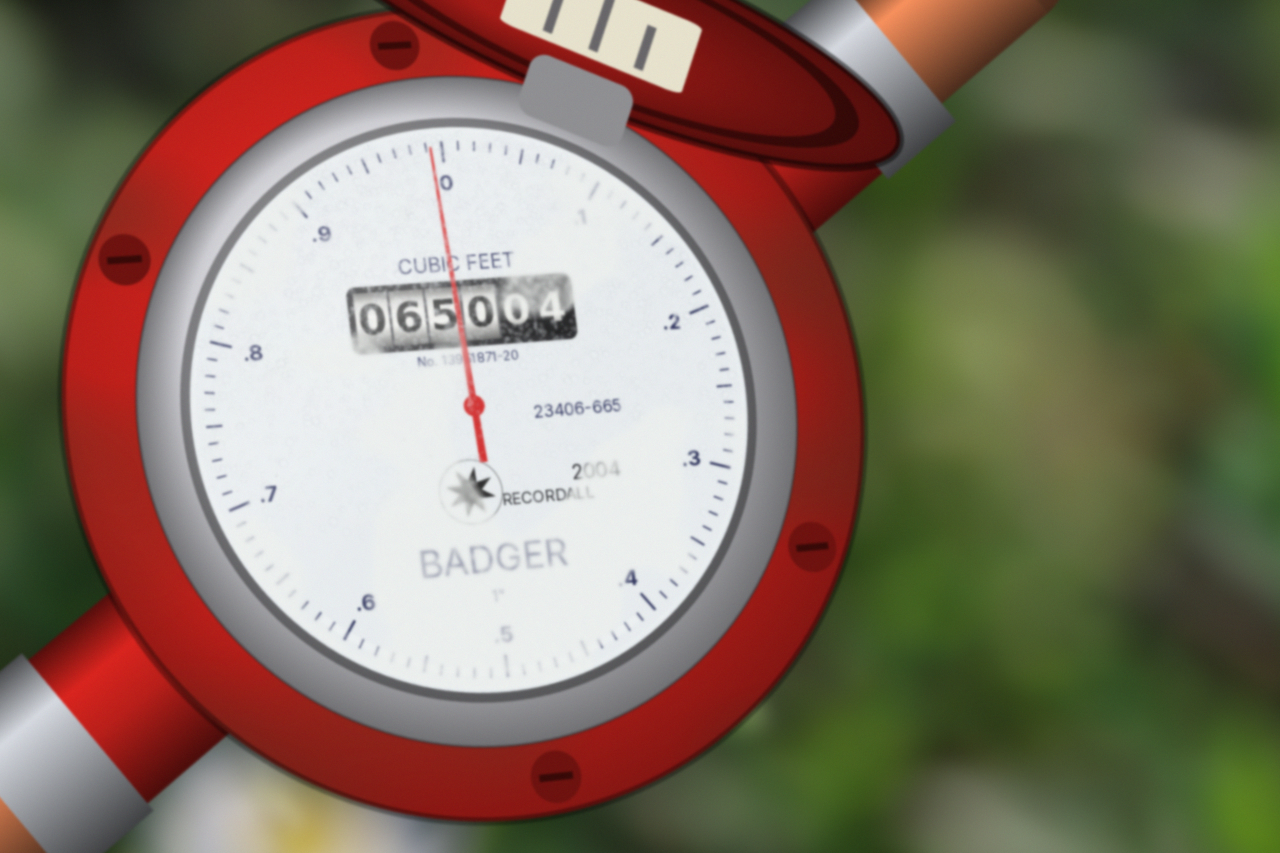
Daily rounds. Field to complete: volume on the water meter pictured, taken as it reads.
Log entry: 65003.99 ft³
